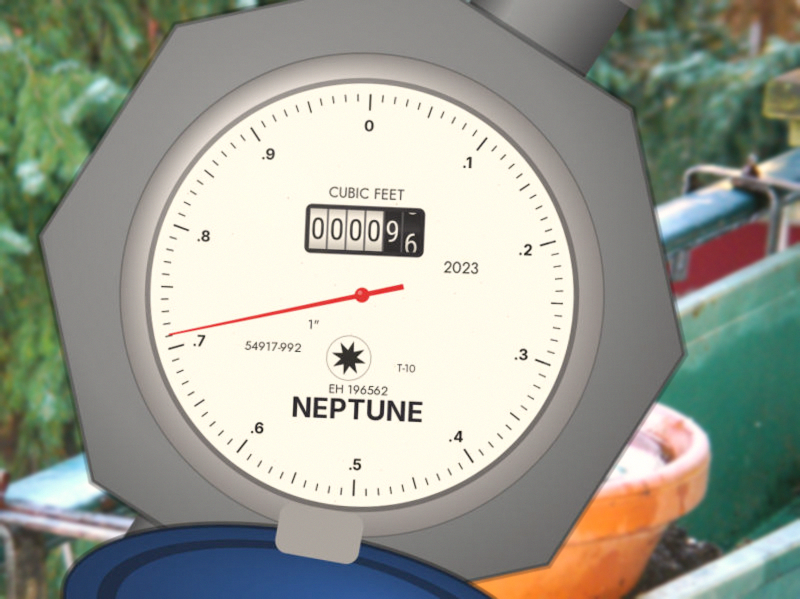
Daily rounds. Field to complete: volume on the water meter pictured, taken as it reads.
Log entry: 95.71 ft³
